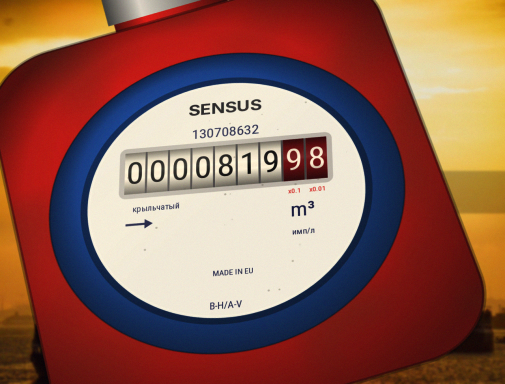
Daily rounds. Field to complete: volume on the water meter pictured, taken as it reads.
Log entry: 819.98 m³
